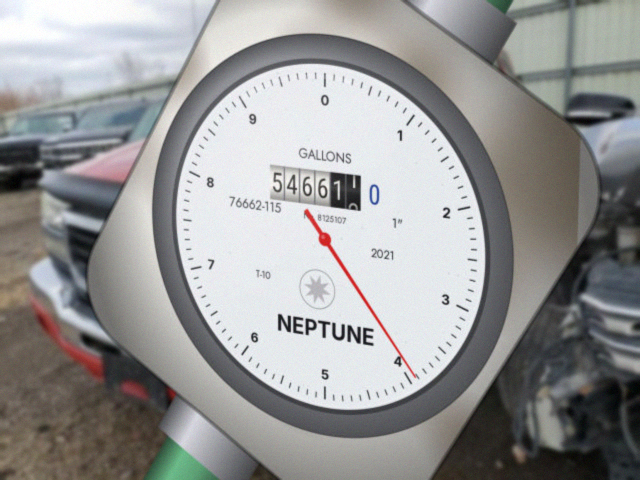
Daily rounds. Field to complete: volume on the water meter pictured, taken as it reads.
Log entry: 5466113.9 gal
